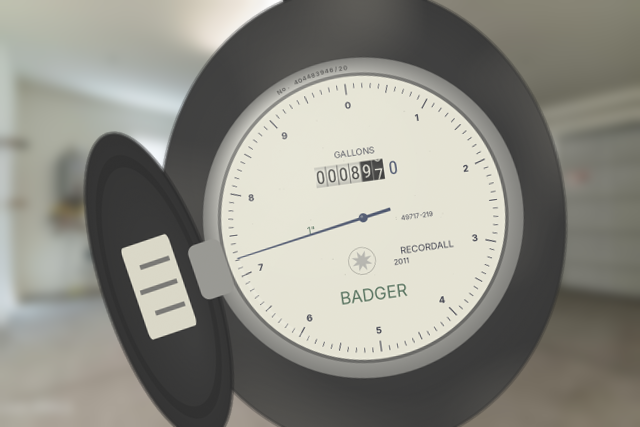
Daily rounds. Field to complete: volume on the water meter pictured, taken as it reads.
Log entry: 8967.2 gal
